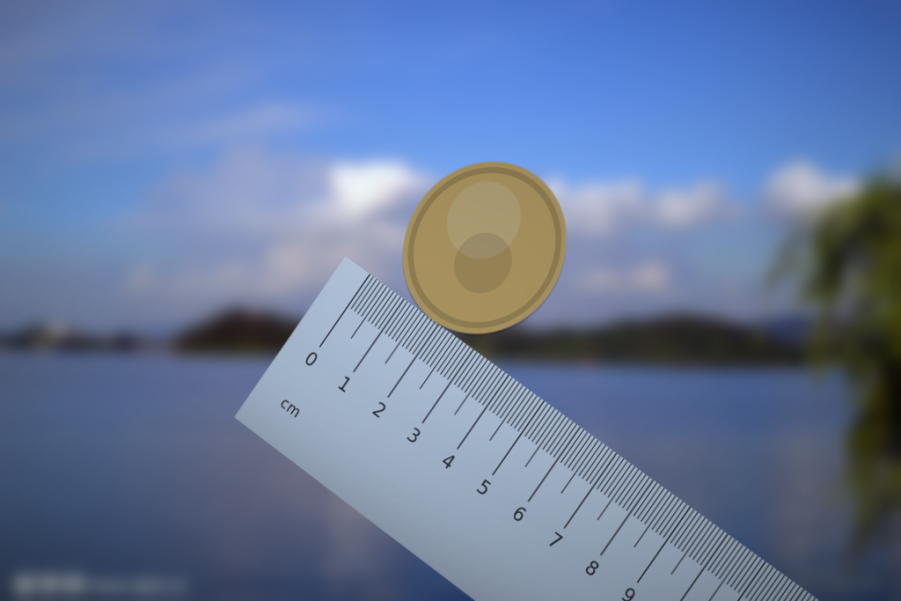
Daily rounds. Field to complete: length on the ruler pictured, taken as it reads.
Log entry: 3.7 cm
